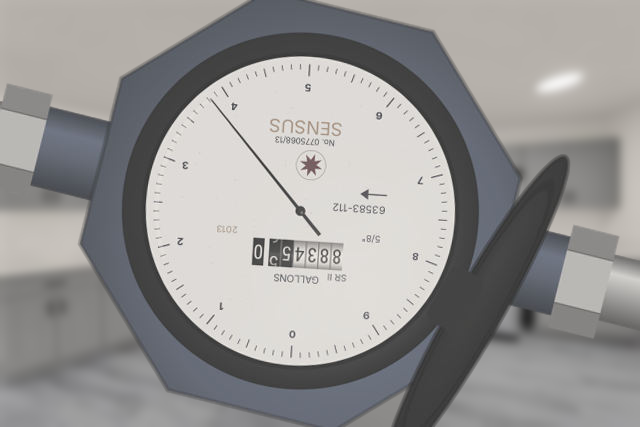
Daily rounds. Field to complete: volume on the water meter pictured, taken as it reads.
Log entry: 8834553.8 gal
